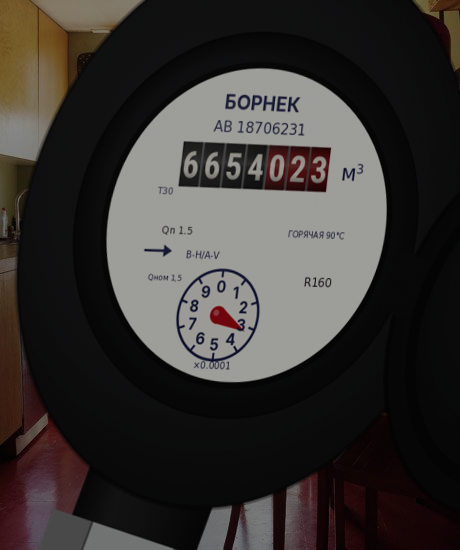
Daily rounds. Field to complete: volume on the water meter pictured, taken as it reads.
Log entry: 6654.0233 m³
